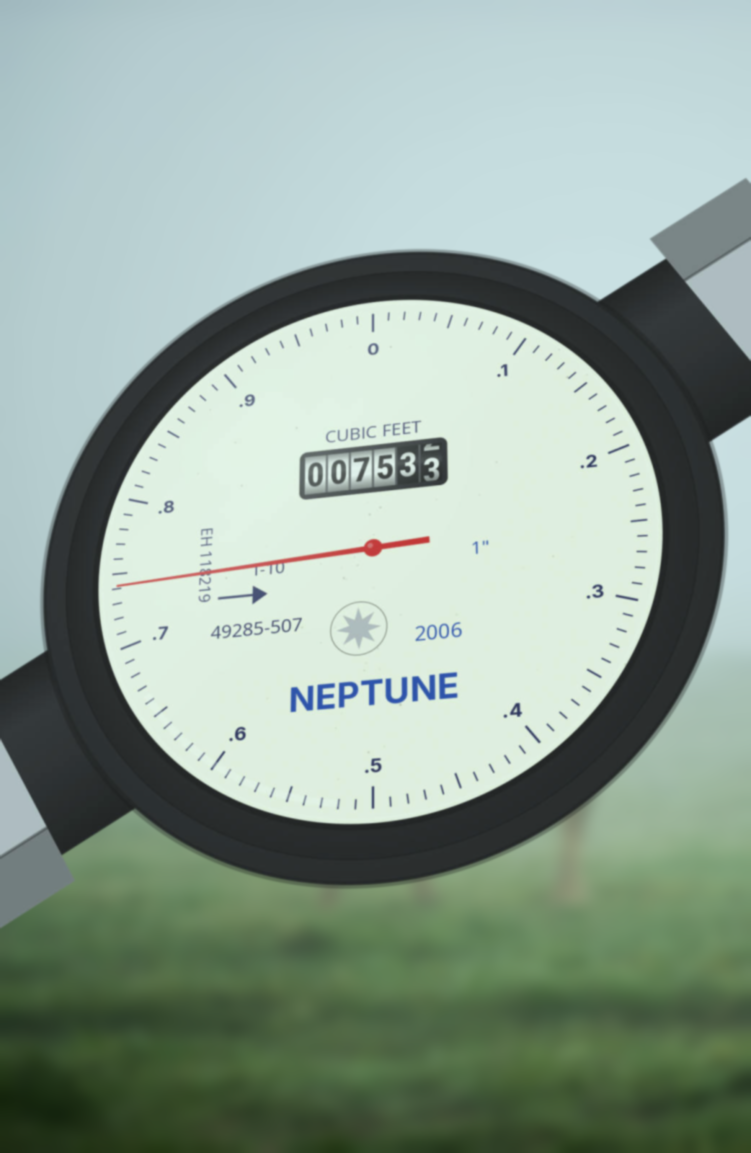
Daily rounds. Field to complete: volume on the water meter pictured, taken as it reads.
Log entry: 7532.74 ft³
